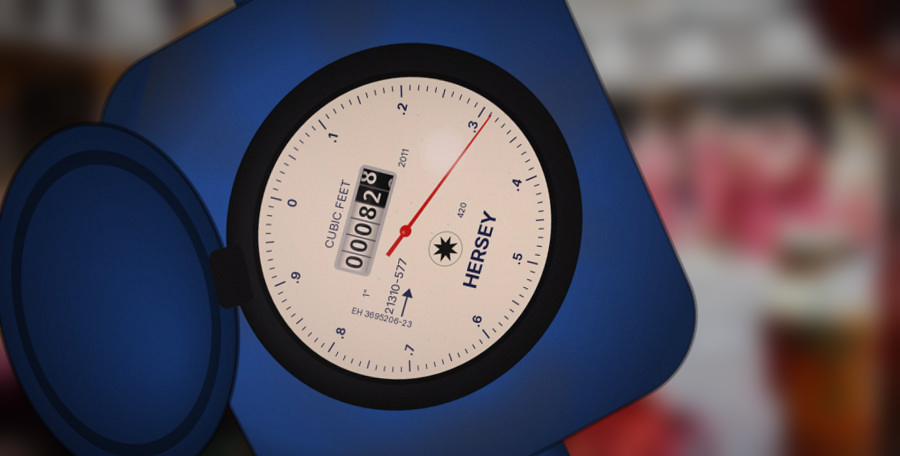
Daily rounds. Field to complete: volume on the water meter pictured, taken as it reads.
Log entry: 828.31 ft³
